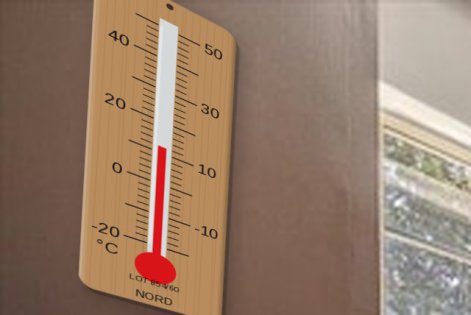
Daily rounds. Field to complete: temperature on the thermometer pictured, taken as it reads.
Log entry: 12 °C
